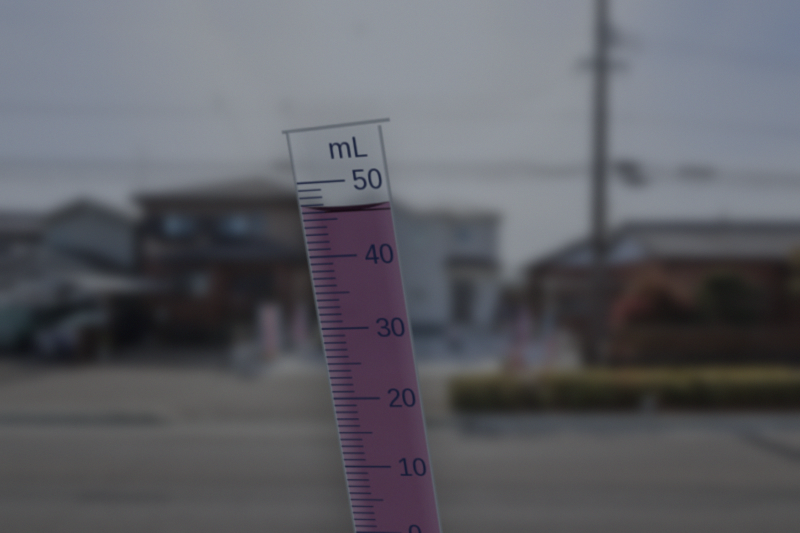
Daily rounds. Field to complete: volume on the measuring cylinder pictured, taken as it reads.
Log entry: 46 mL
